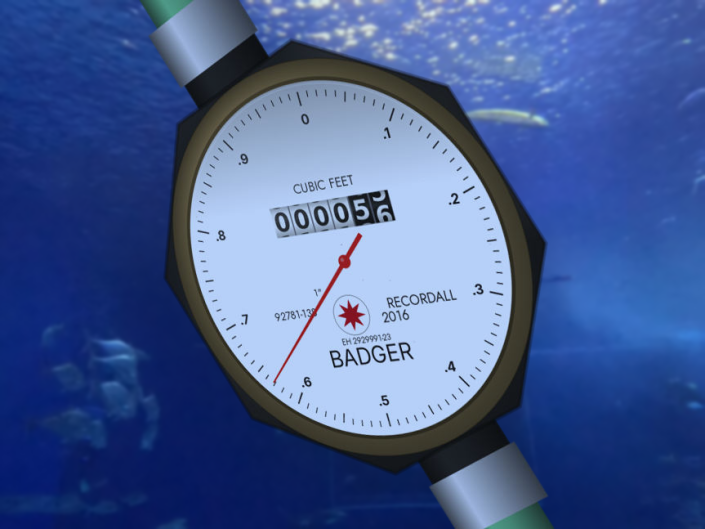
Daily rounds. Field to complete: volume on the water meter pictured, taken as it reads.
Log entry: 55.63 ft³
